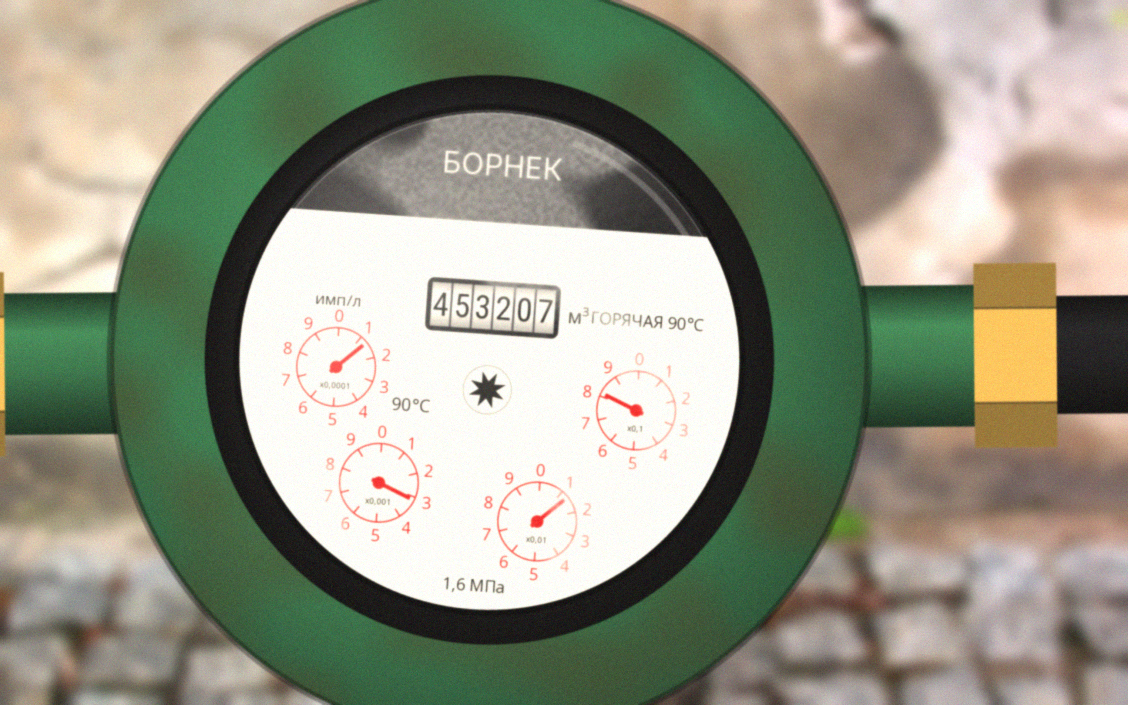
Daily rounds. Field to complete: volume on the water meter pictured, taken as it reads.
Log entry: 453207.8131 m³
